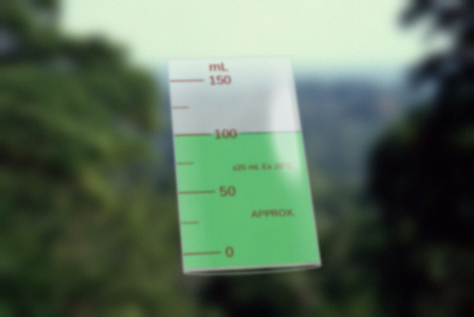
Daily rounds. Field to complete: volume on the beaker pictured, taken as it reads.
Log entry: 100 mL
